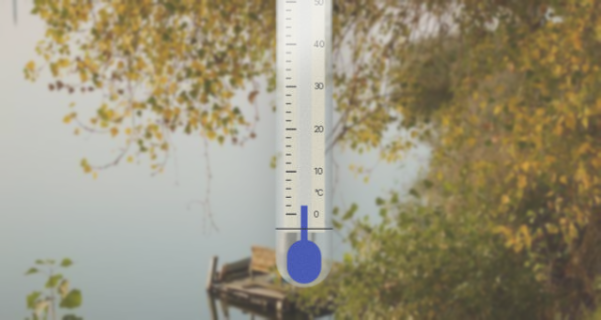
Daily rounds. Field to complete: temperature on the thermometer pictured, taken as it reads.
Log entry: 2 °C
